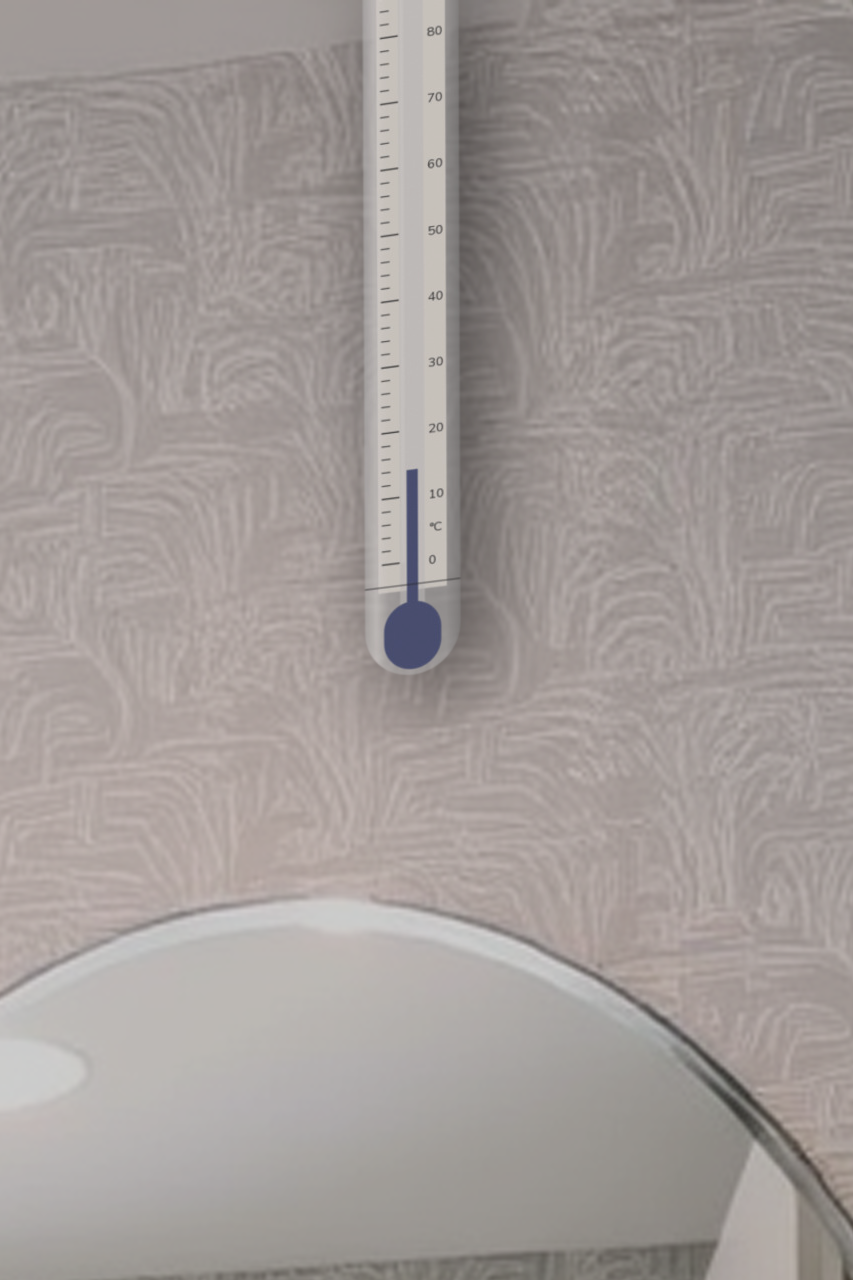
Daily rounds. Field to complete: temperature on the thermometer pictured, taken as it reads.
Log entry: 14 °C
